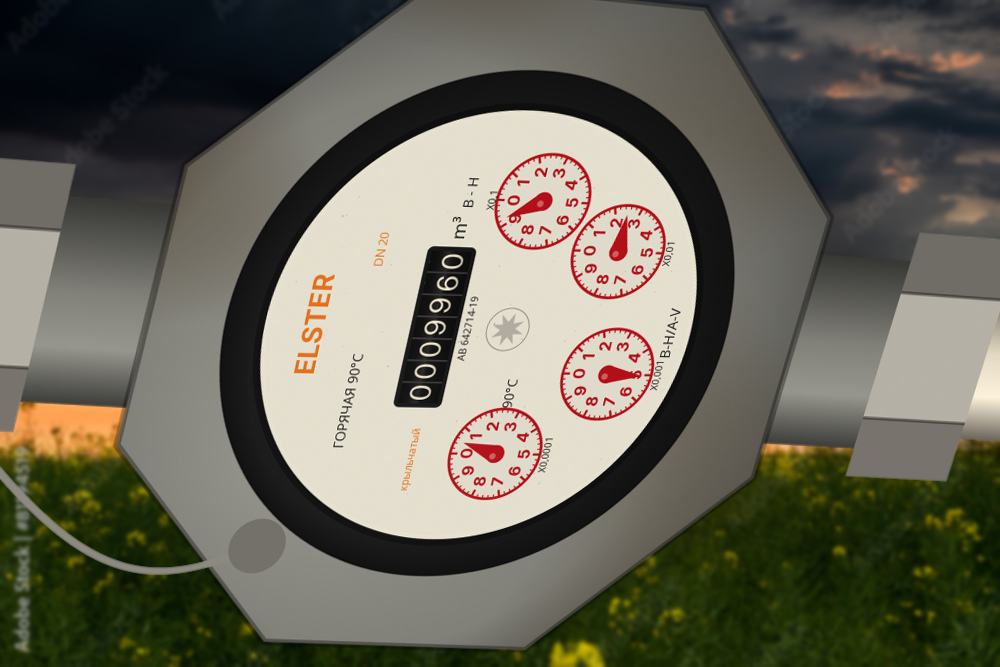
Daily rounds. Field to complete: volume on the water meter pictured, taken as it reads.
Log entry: 9959.9250 m³
